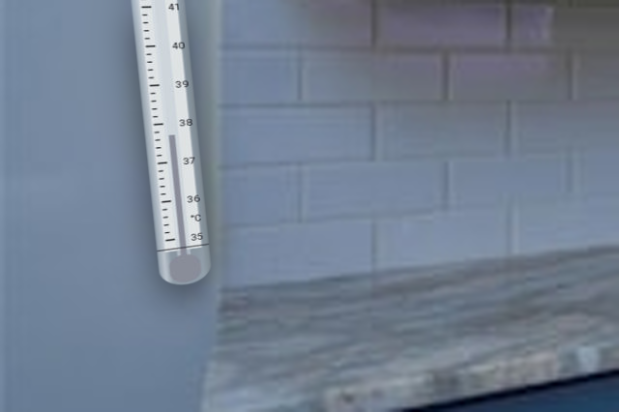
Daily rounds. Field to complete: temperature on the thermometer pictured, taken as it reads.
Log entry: 37.7 °C
